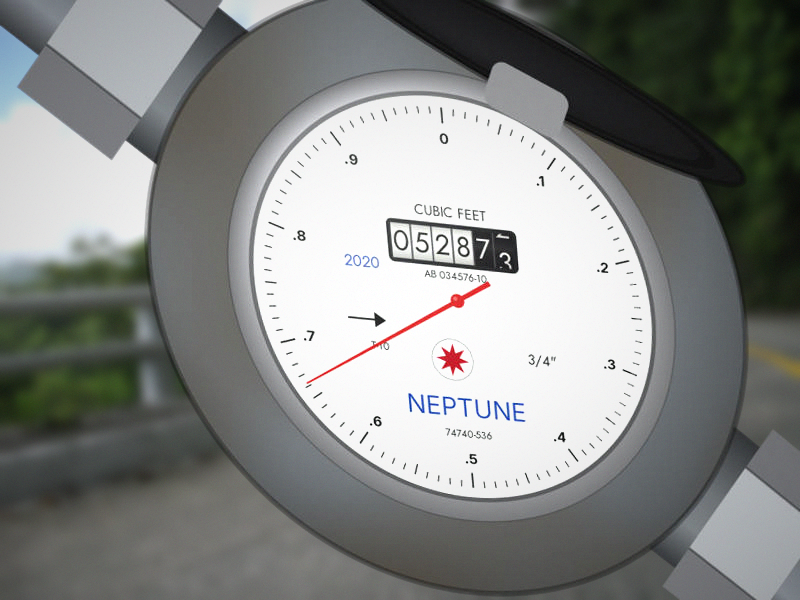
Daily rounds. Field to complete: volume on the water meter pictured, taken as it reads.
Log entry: 52872.66 ft³
